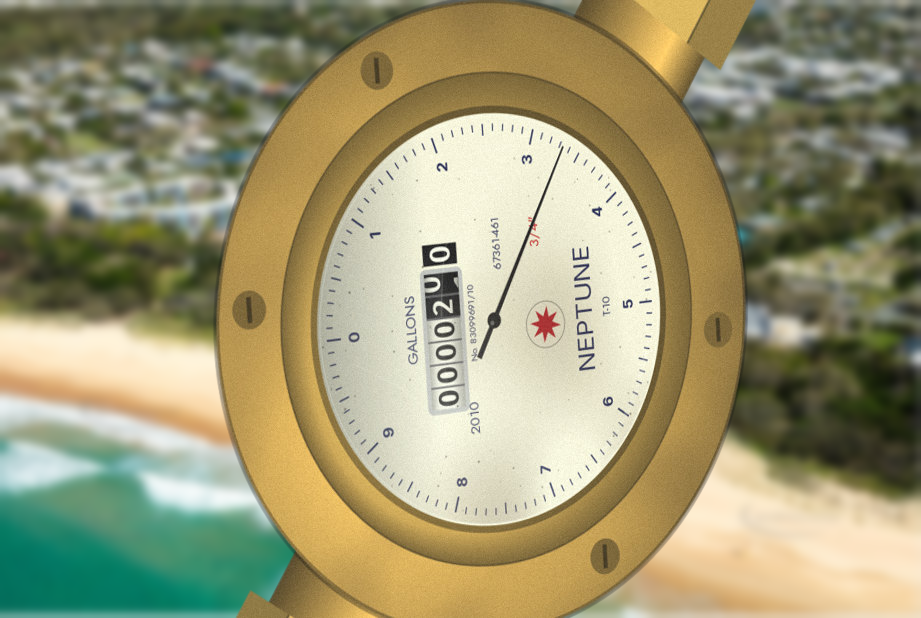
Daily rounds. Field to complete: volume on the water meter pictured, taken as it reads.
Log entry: 203.3 gal
